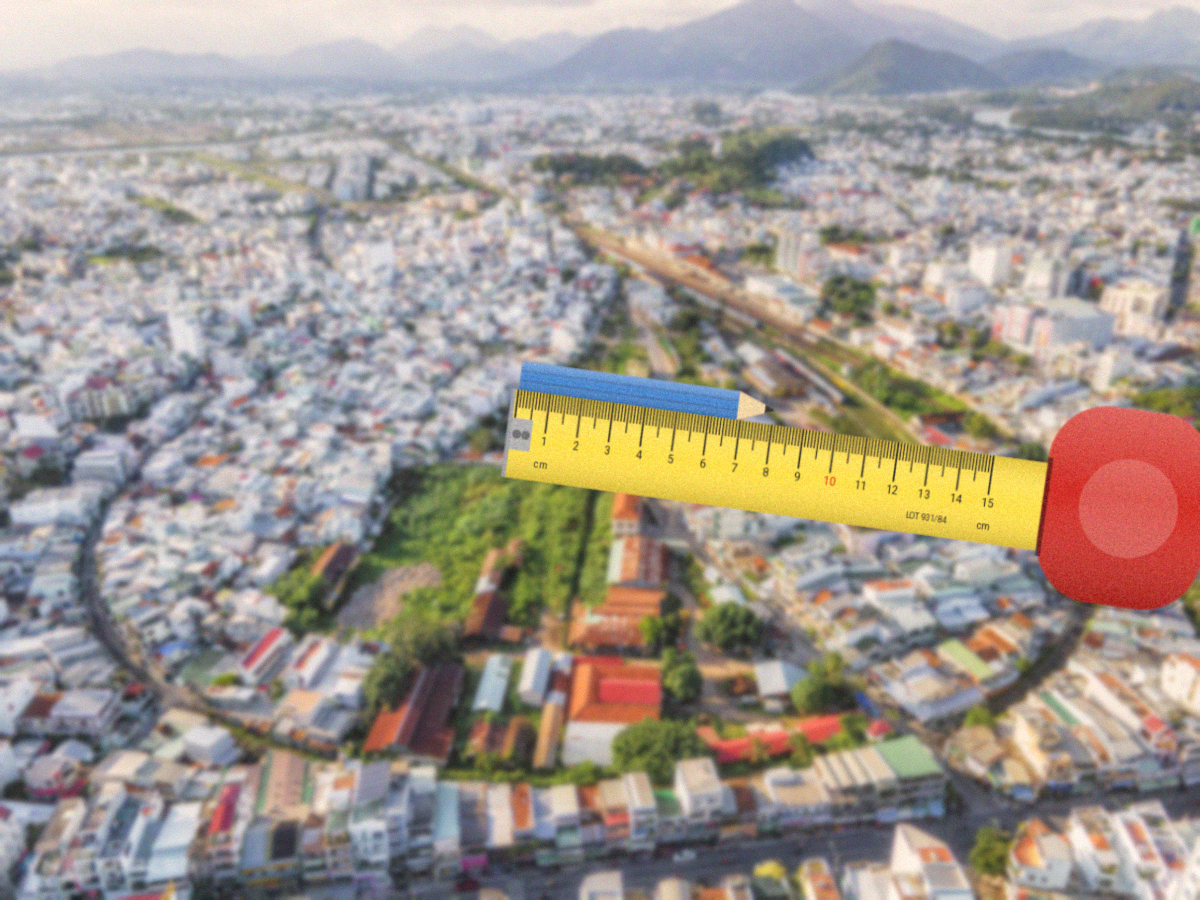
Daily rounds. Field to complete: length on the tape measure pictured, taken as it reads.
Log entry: 8 cm
